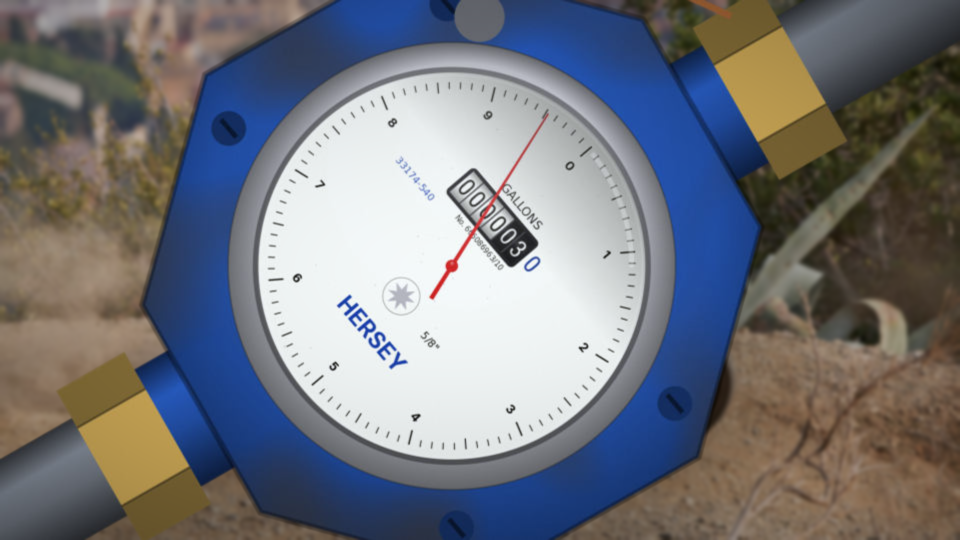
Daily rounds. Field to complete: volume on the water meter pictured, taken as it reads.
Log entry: 29.5 gal
